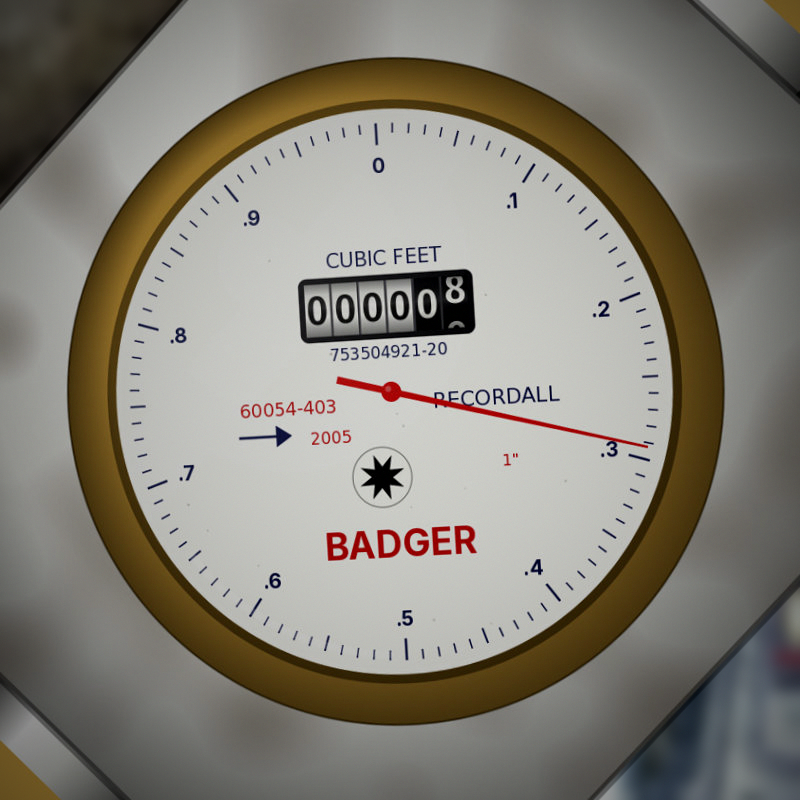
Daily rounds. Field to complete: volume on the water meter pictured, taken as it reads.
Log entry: 8.29 ft³
